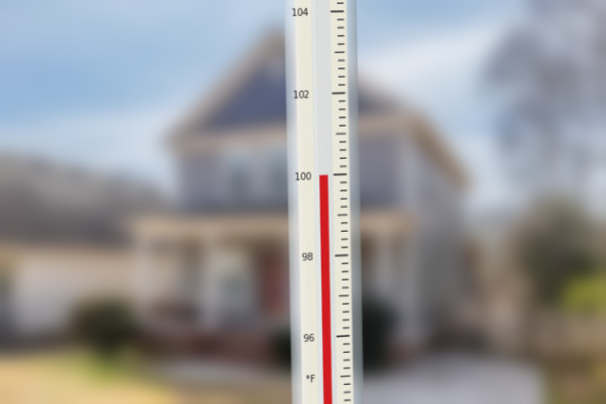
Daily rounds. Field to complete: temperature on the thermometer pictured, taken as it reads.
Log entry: 100 °F
